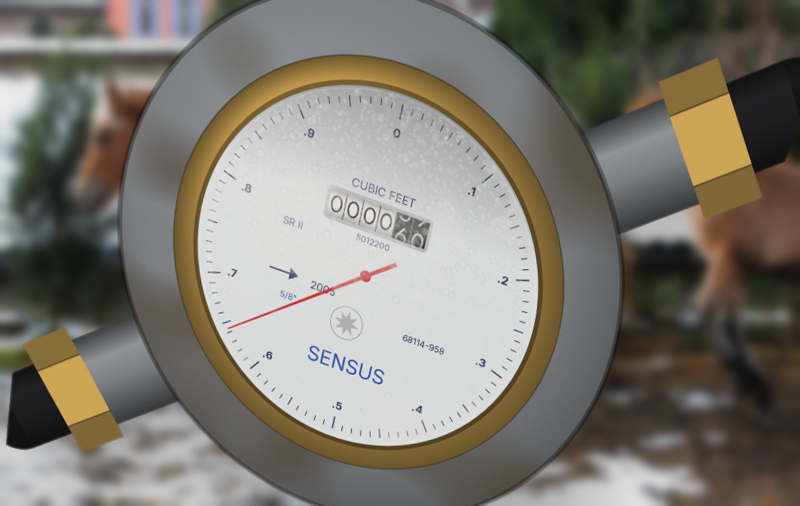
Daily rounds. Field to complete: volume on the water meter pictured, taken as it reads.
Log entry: 59.64 ft³
